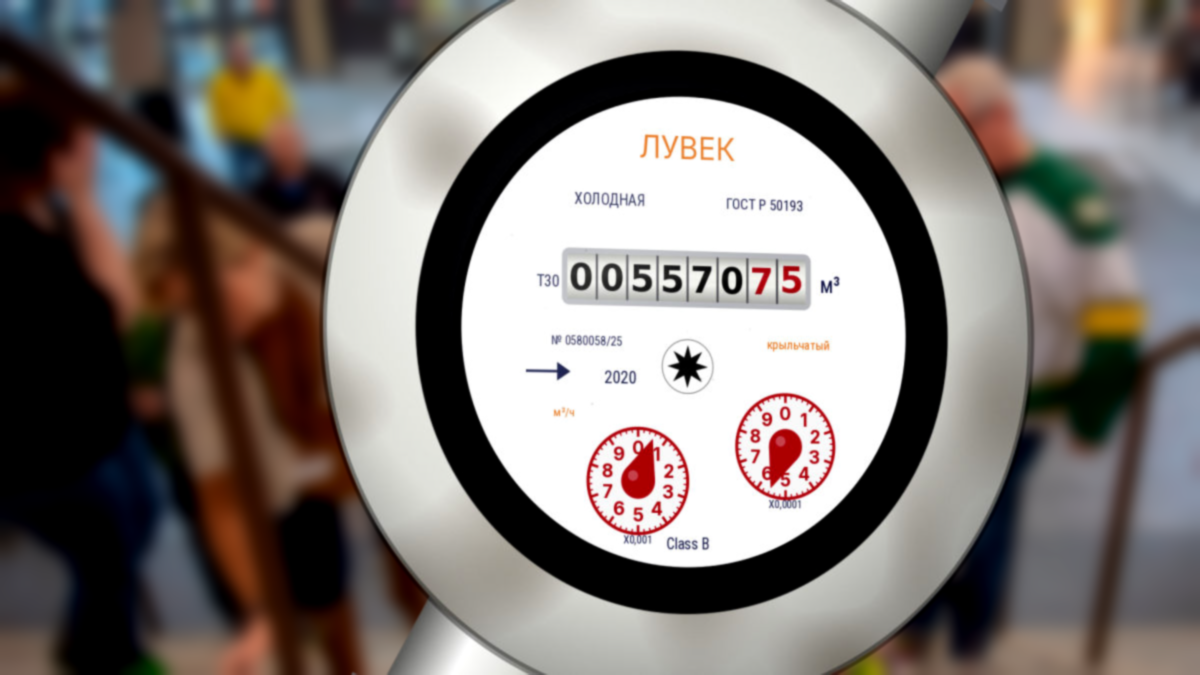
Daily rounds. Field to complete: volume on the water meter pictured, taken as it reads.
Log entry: 5570.7505 m³
